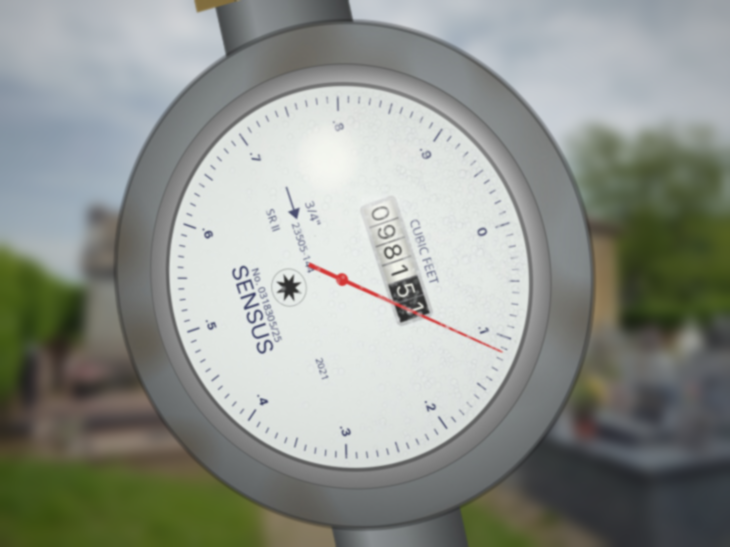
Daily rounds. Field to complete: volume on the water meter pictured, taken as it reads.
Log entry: 98151.11 ft³
